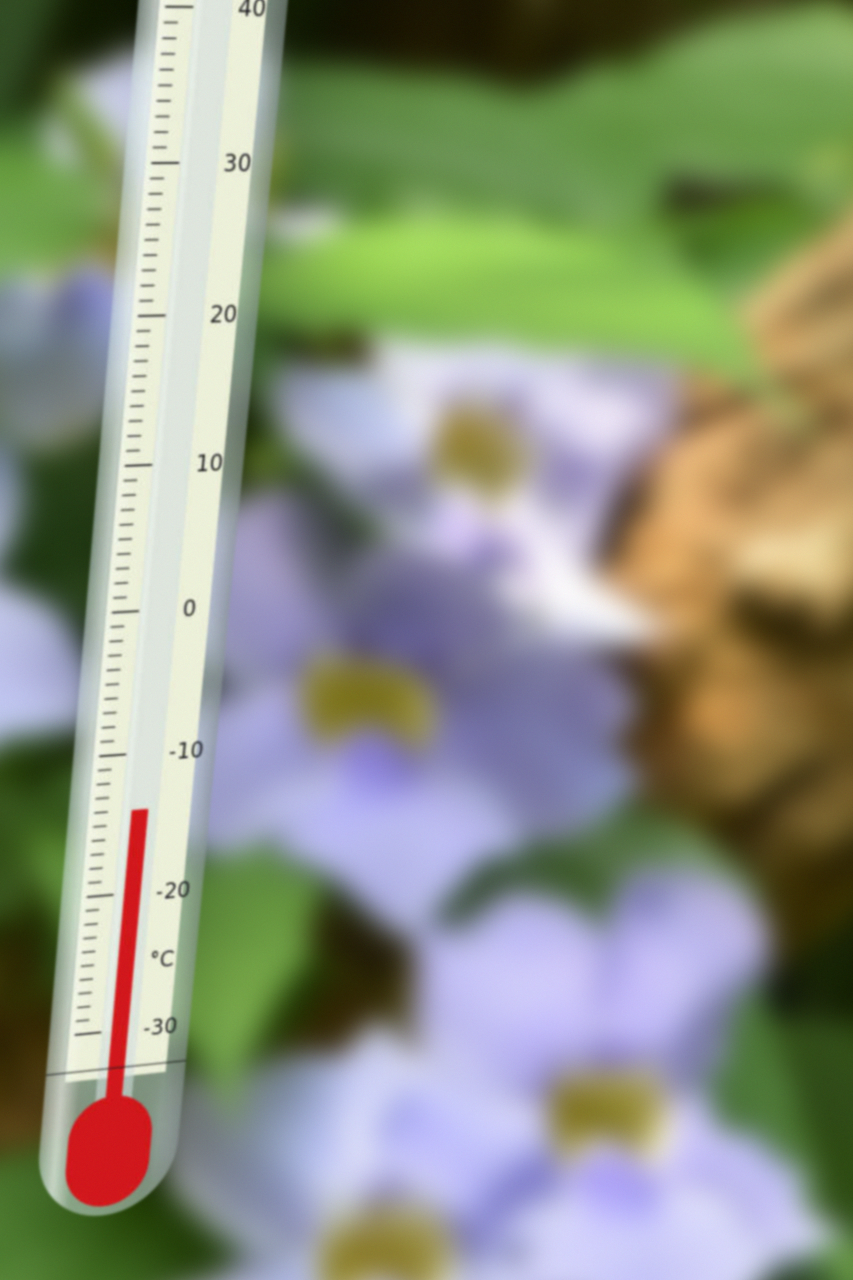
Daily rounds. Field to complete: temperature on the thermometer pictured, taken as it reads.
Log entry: -14 °C
